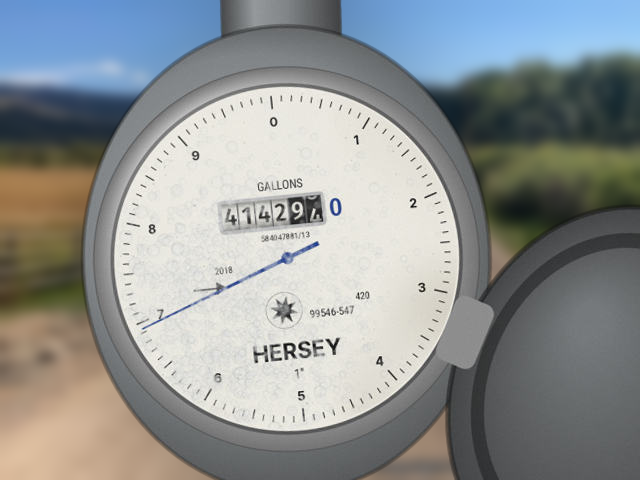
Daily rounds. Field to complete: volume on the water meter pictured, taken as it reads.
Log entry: 4142936.9 gal
